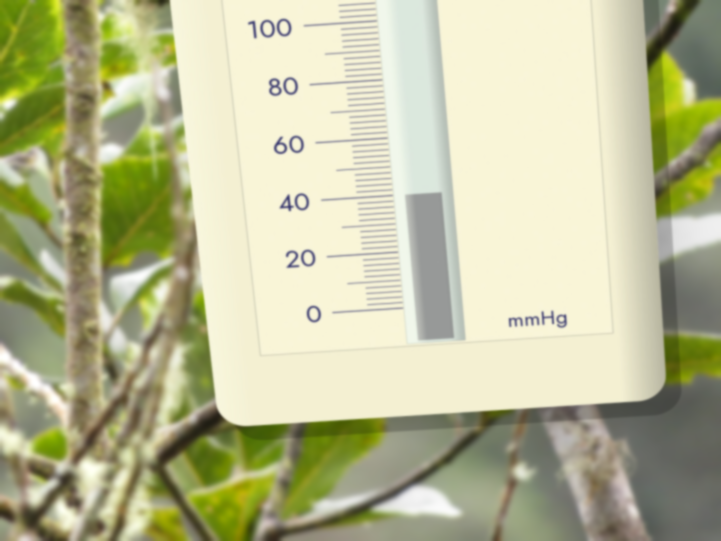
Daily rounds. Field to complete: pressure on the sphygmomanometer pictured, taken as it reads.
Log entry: 40 mmHg
